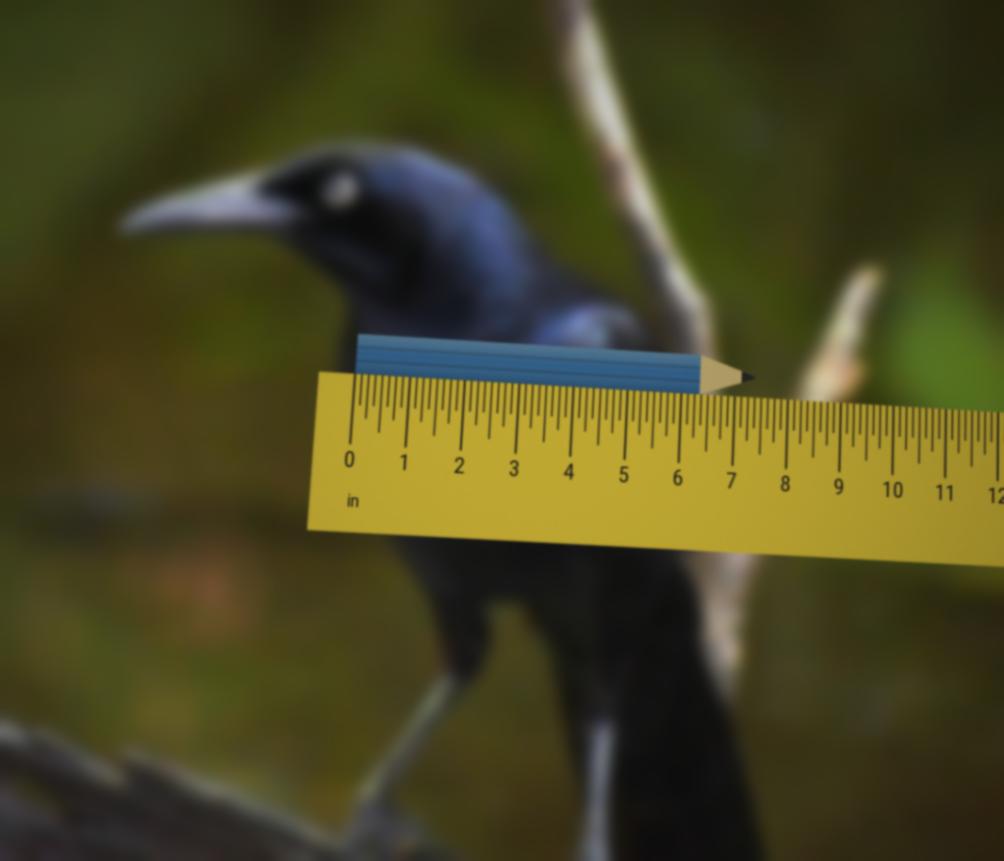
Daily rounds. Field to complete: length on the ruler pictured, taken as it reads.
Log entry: 7.375 in
